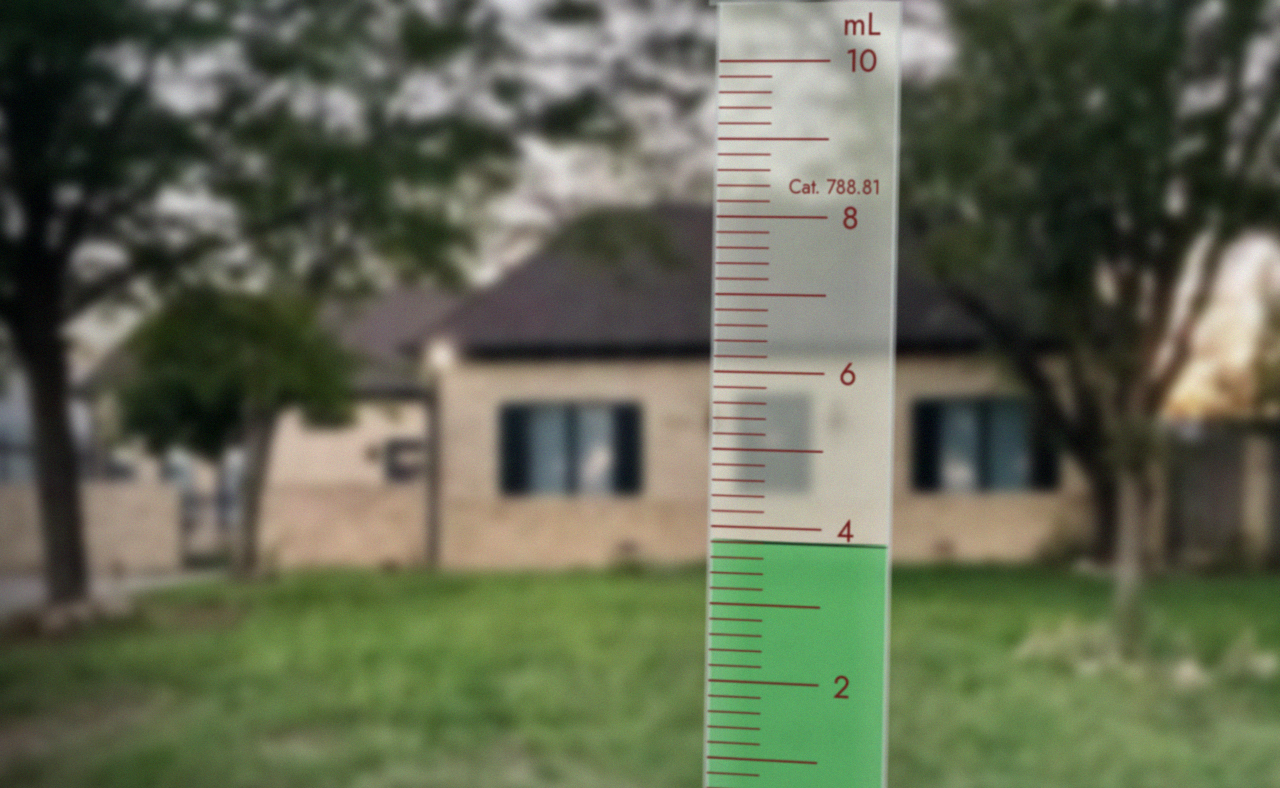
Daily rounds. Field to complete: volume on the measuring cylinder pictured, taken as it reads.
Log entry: 3.8 mL
